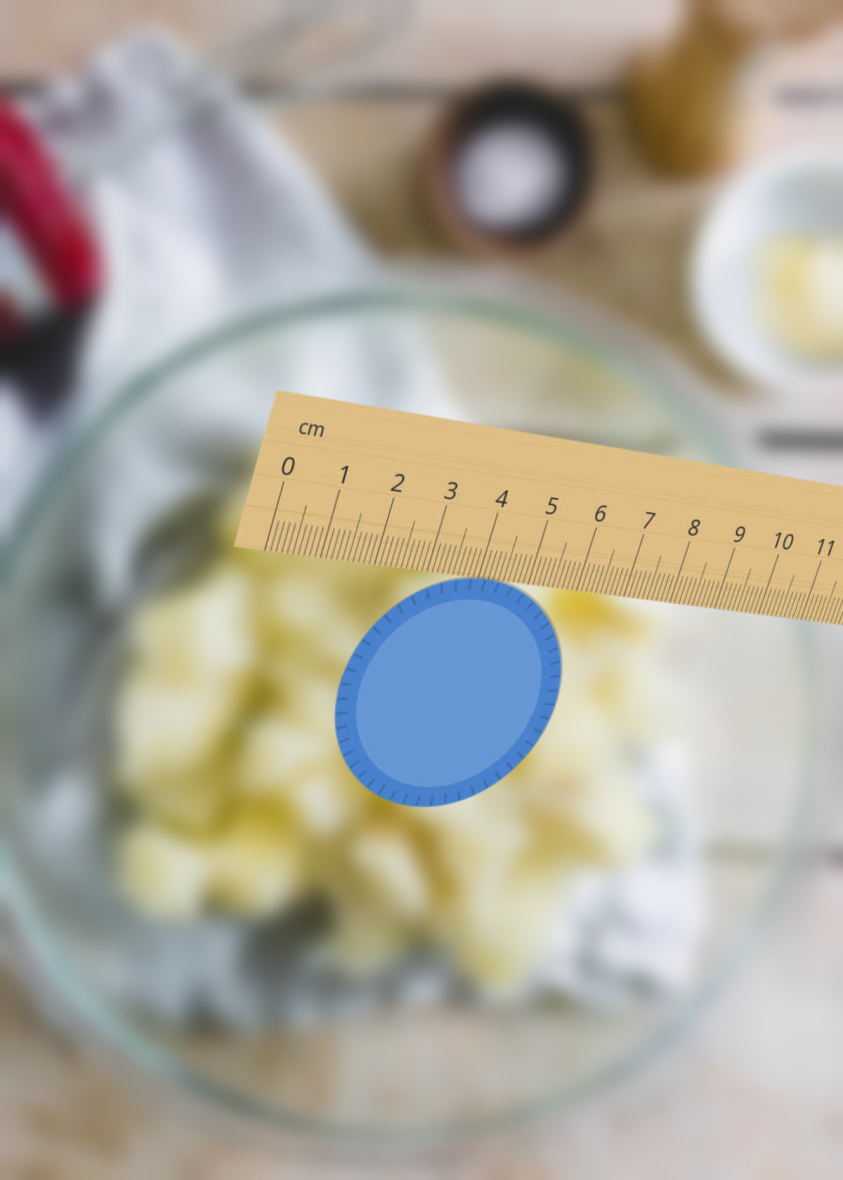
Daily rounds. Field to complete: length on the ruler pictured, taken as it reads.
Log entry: 4.3 cm
